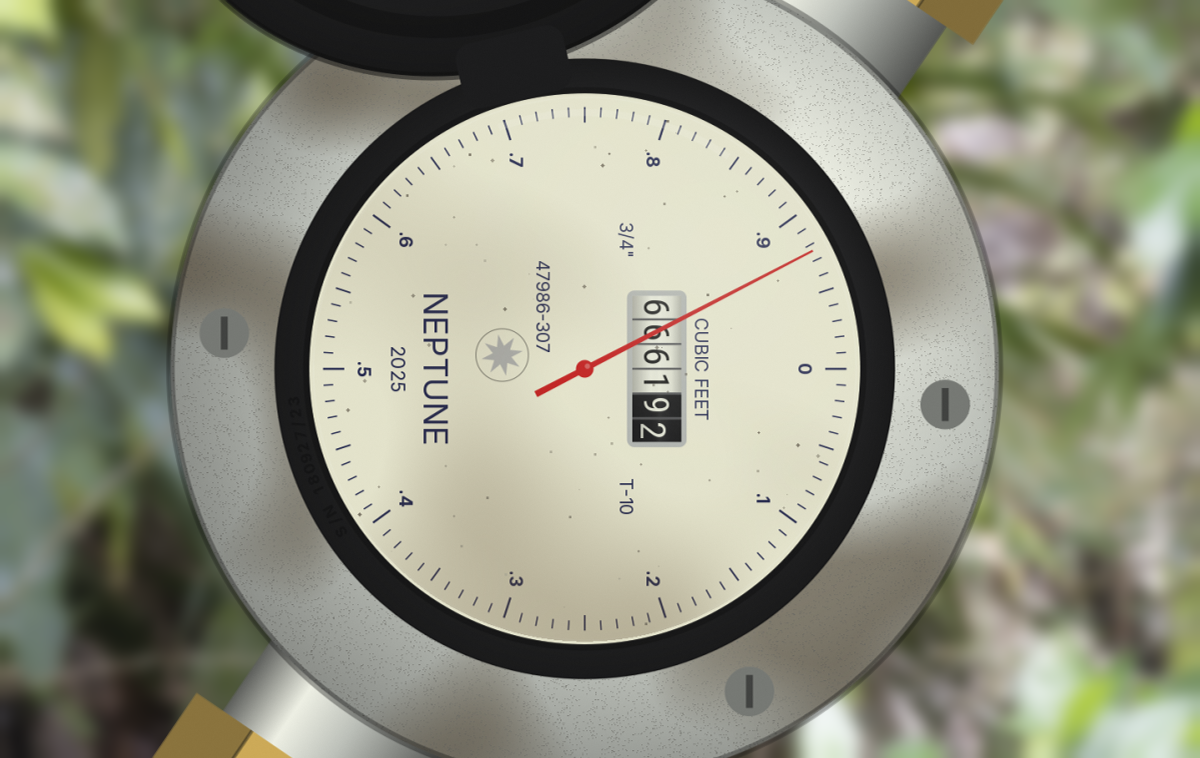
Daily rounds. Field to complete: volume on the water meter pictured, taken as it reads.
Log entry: 666191.92 ft³
